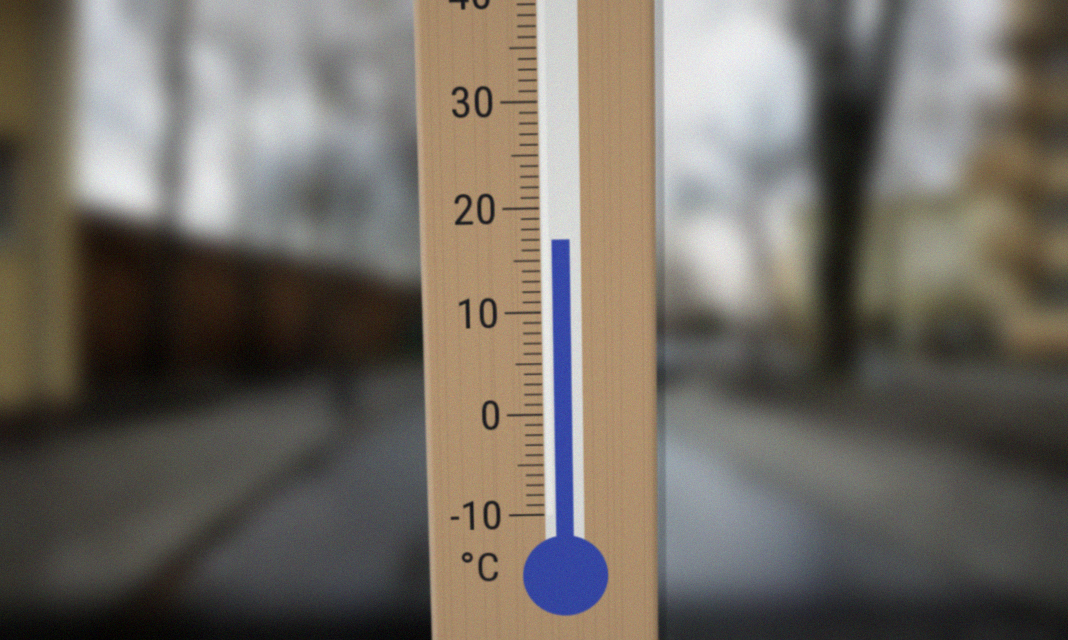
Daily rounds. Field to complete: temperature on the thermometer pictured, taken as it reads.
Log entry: 17 °C
